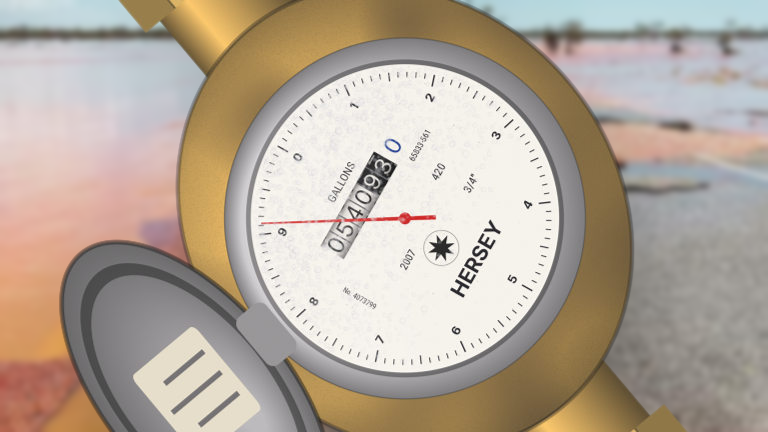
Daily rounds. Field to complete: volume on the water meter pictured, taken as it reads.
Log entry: 540929.1 gal
